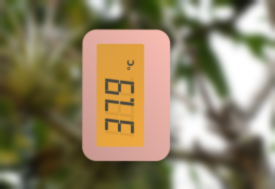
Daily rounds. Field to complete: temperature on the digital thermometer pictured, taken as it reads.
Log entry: 37.9 °C
